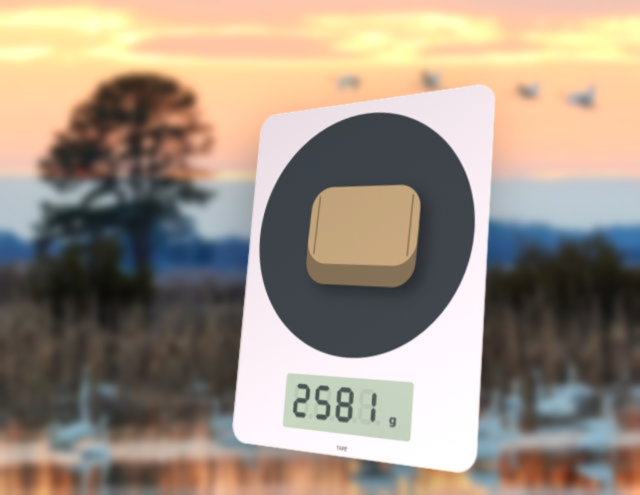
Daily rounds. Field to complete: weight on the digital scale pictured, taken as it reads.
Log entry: 2581 g
